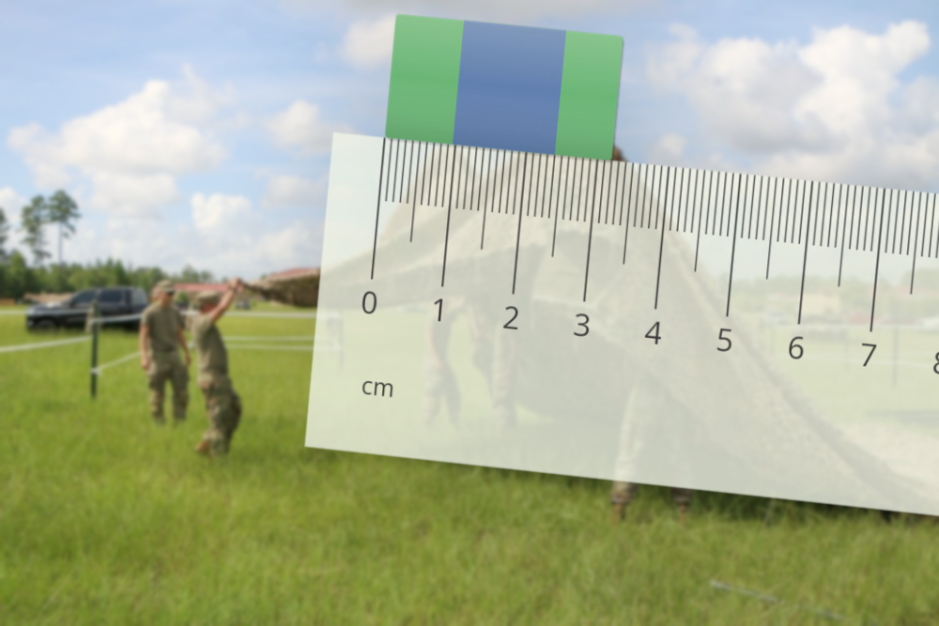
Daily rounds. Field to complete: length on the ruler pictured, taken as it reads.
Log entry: 3.2 cm
